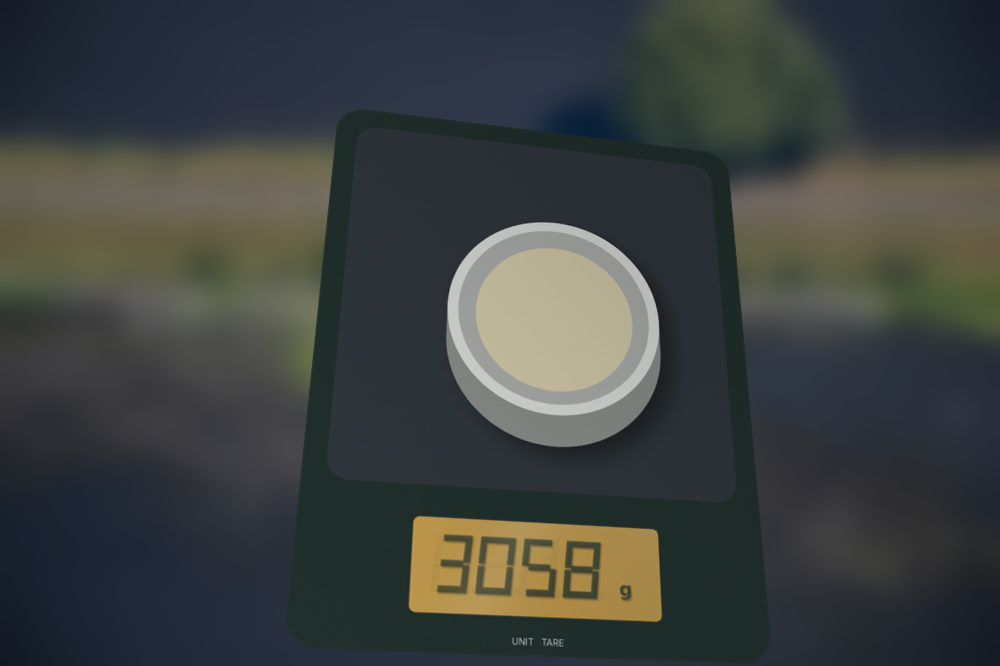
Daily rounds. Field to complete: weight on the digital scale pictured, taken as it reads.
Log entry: 3058 g
